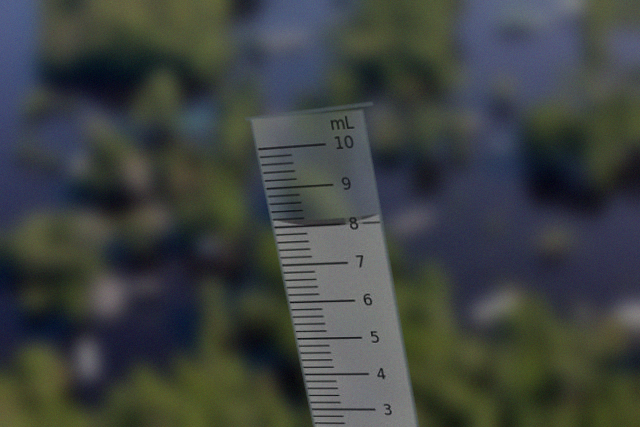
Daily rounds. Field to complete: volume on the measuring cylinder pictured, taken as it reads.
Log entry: 8 mL
